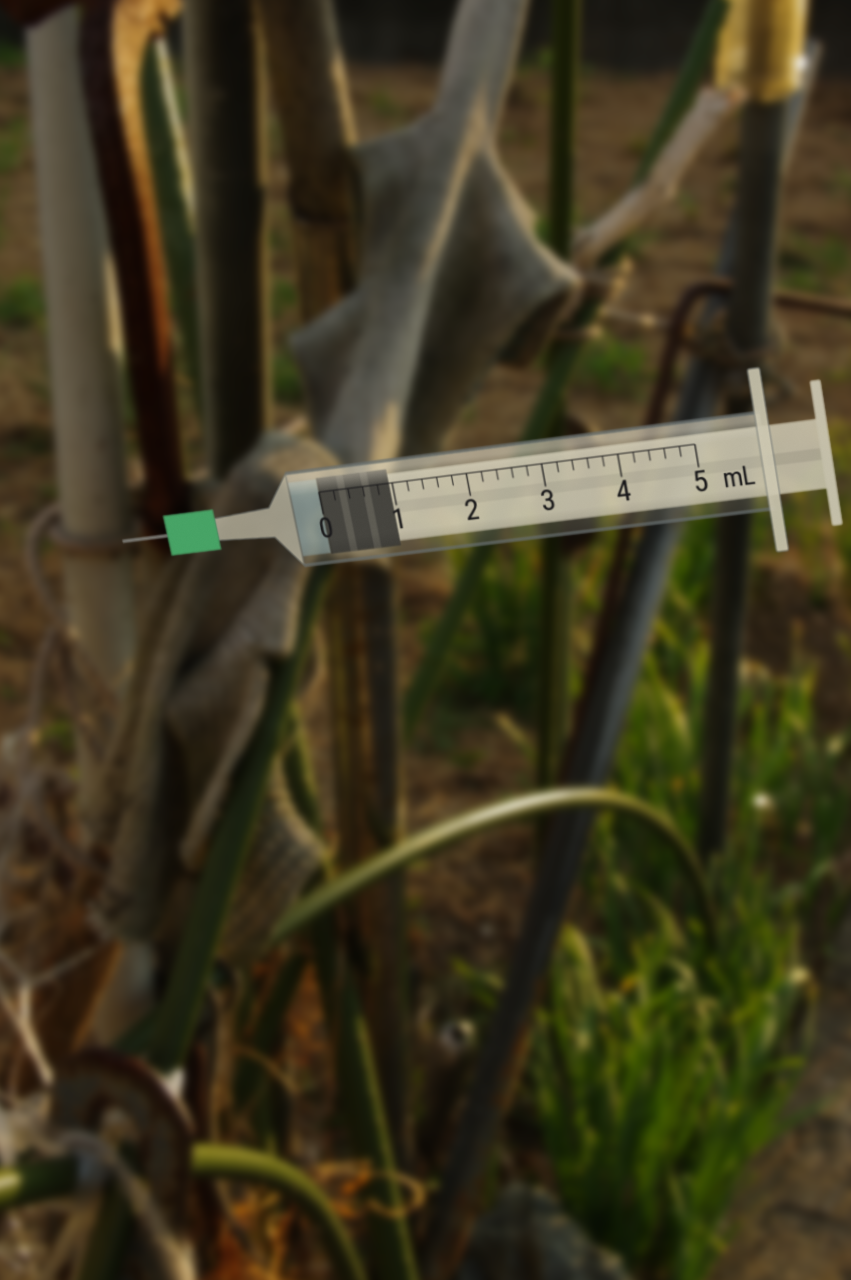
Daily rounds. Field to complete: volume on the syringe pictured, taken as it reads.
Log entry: 0 mL
